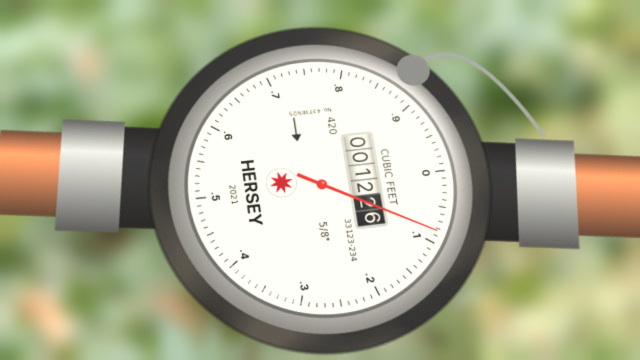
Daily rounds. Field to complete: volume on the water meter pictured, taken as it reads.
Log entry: 1226.08 ft³
